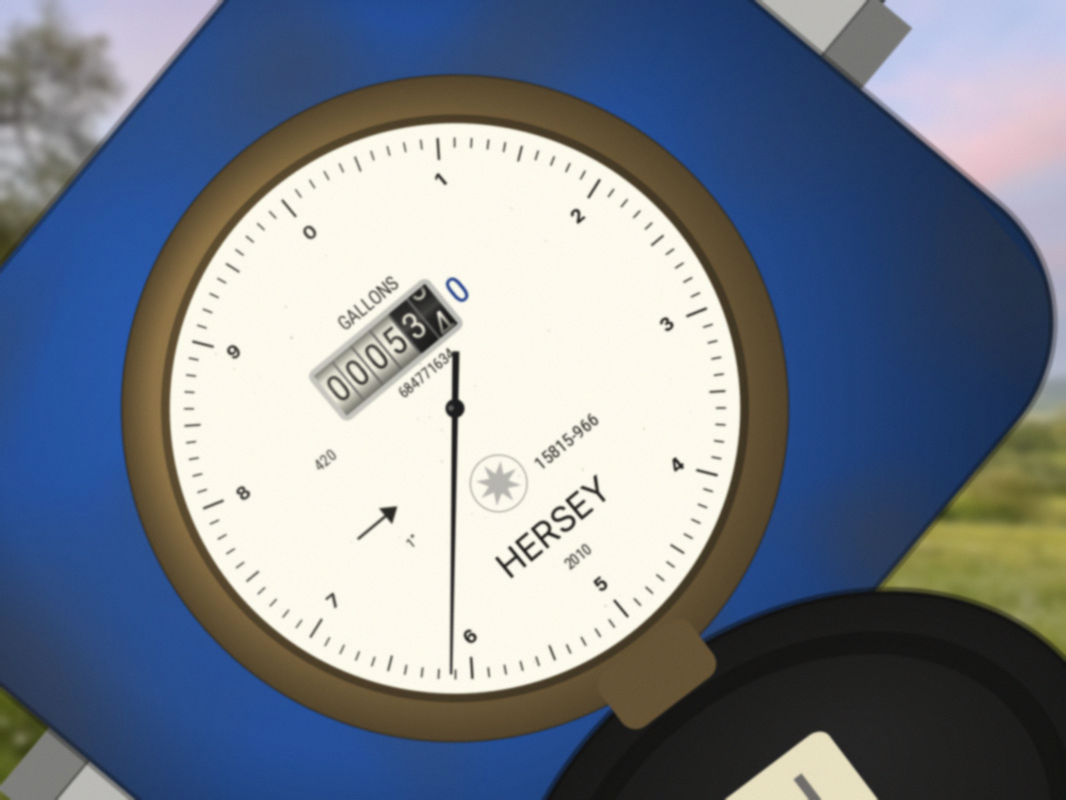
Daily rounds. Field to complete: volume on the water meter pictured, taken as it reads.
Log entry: 5336.1 gal
